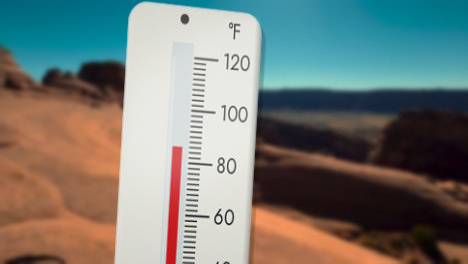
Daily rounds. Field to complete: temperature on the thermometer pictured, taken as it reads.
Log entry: 86 °F
